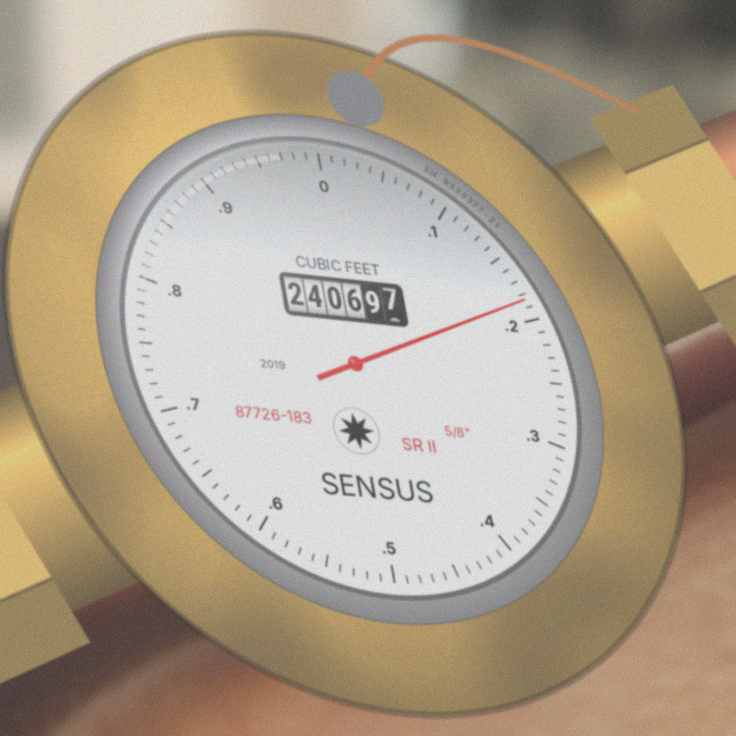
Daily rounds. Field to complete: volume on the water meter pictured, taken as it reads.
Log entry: 240697.18 ft³
